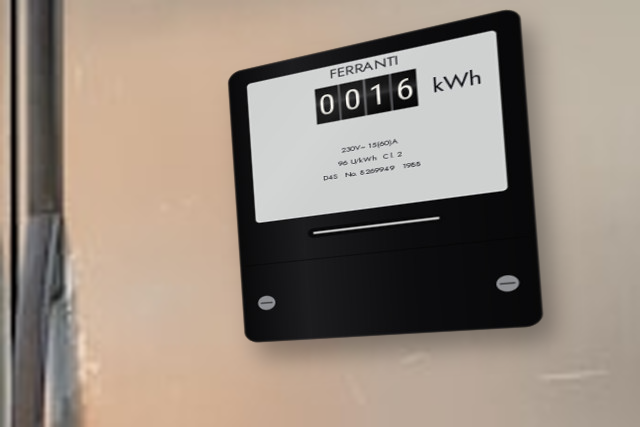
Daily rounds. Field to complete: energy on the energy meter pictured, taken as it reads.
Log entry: 16 kWh
